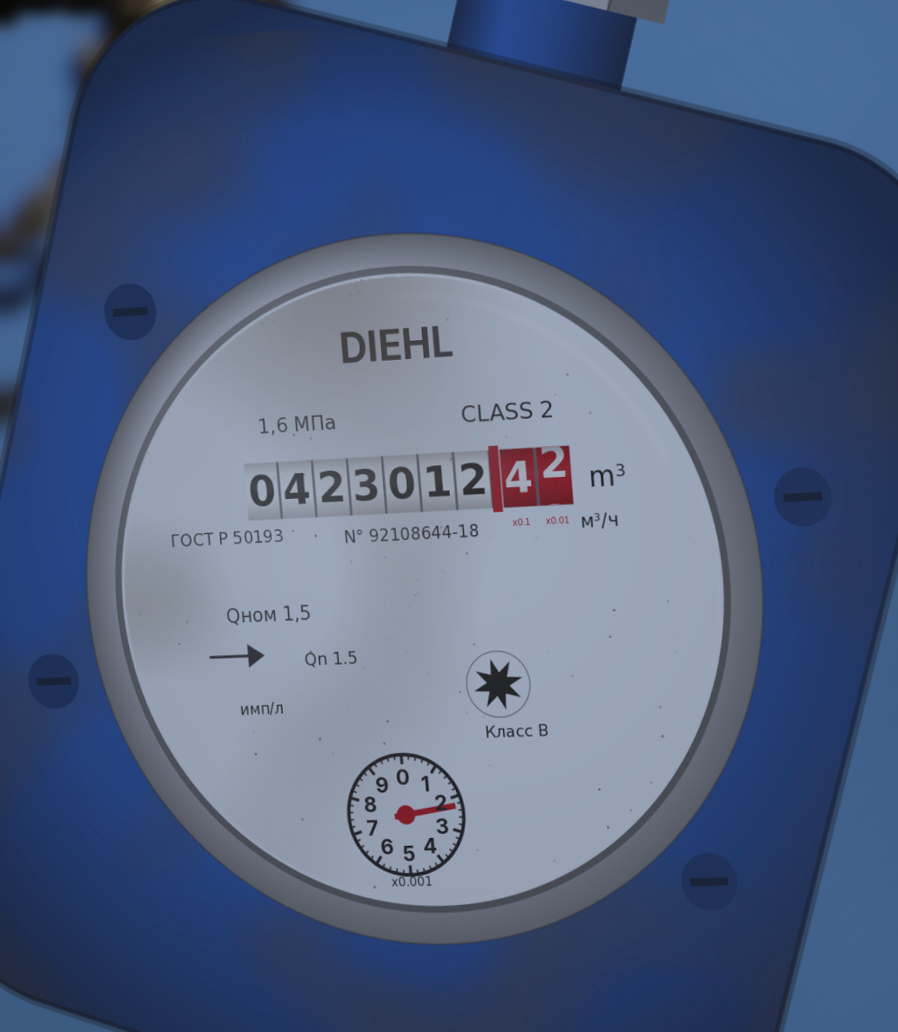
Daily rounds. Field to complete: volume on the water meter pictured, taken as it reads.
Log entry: 423012.422 m³
